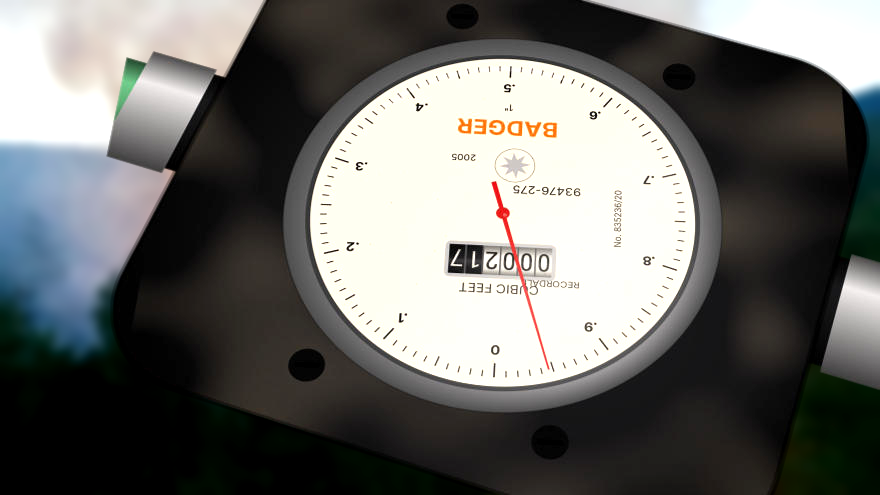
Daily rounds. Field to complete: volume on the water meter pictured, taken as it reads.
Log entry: 216.95 ft³
